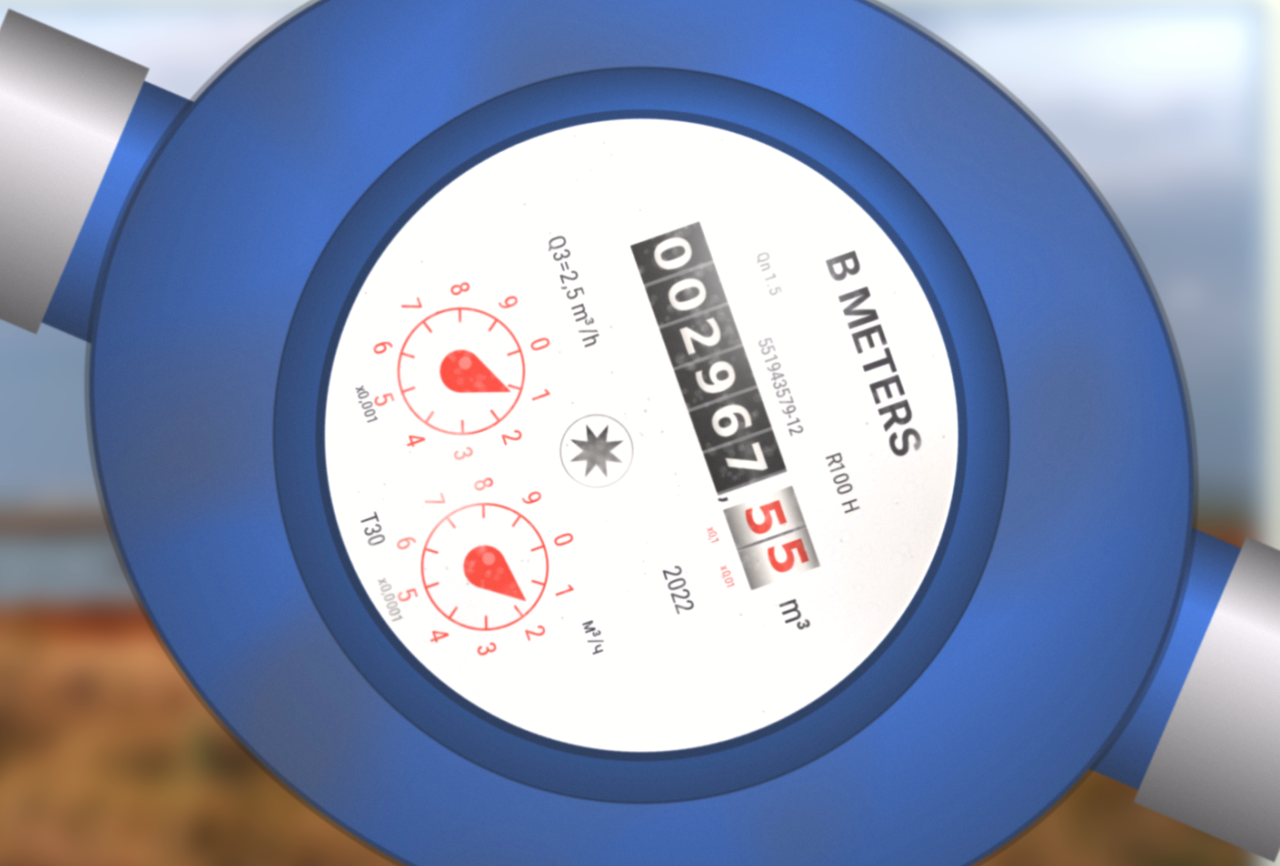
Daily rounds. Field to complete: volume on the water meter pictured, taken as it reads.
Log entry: 2967.5511 m³
